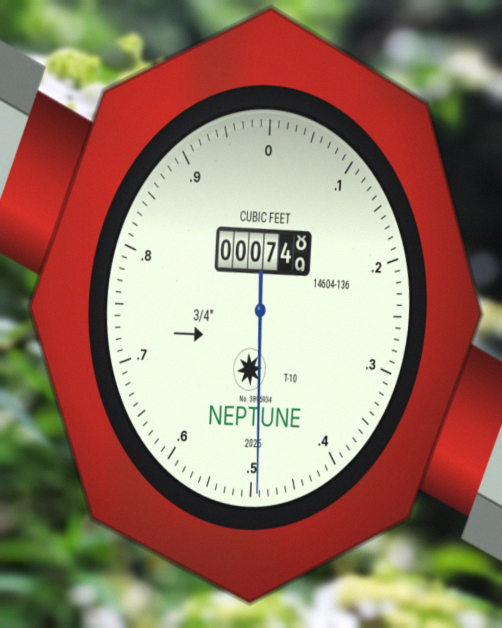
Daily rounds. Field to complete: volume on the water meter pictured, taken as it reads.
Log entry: 748.49 ft³
